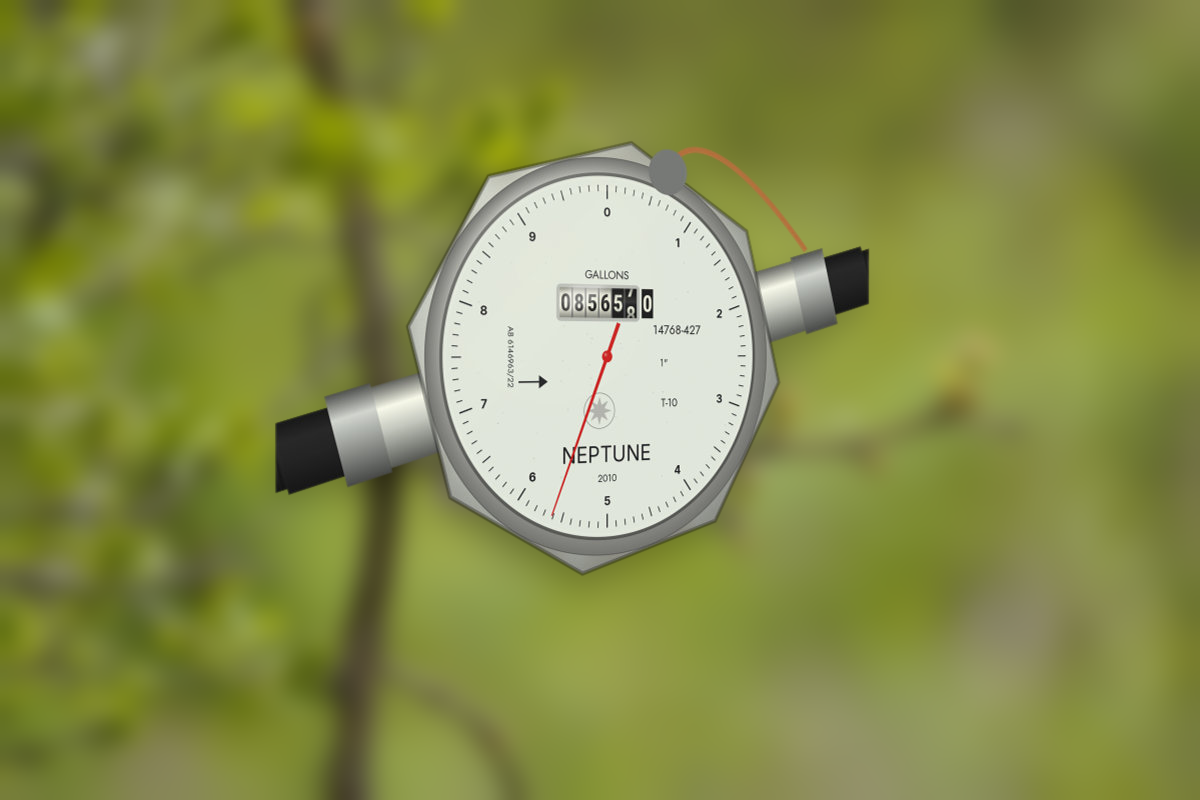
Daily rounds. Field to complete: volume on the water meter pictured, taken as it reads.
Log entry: 856575.6 gal
